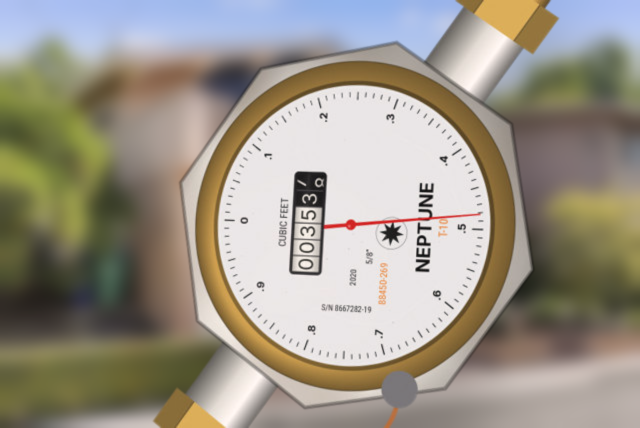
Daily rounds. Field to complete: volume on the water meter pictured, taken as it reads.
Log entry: 3537.48 ft³
